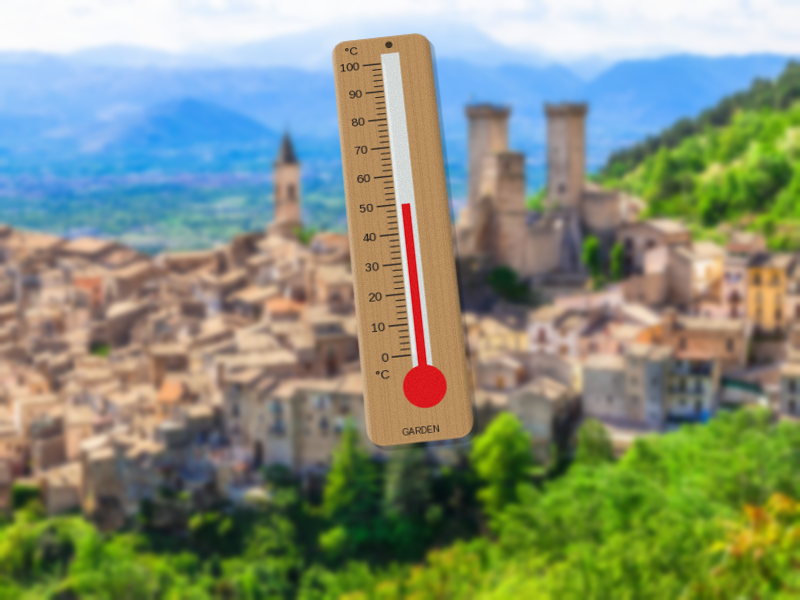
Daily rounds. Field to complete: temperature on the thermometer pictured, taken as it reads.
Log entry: 50 °C
